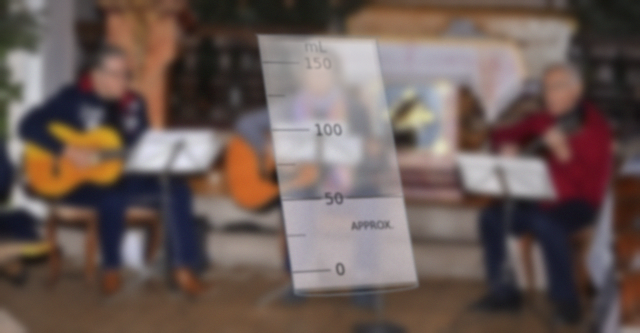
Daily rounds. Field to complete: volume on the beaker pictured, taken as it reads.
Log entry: 50 mL
